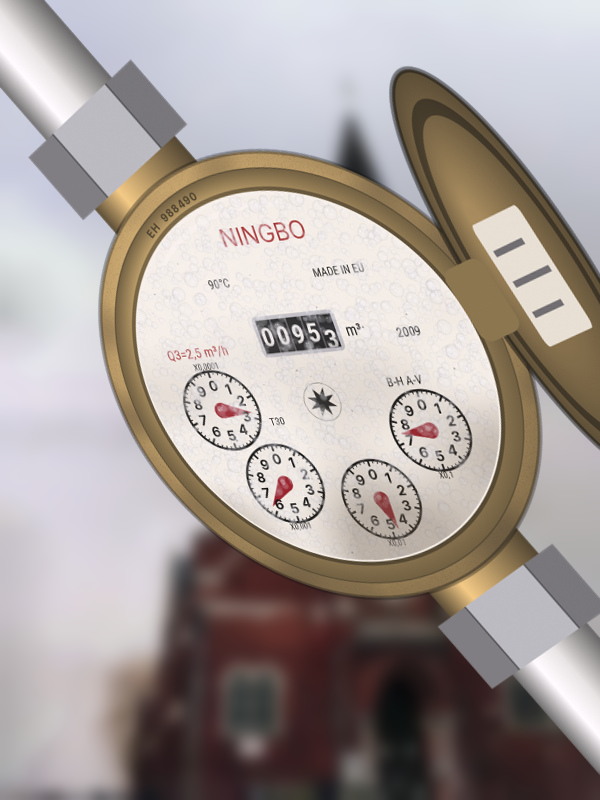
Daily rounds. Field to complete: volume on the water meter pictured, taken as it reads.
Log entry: 952.7462 m³
